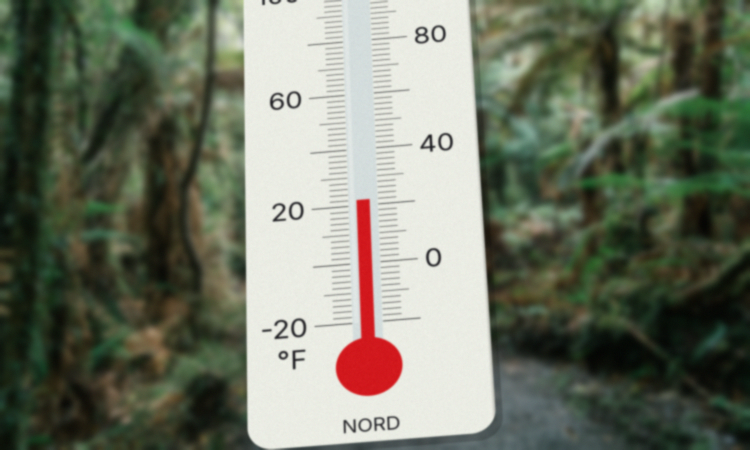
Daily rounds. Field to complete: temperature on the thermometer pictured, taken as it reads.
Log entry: 22 °F
